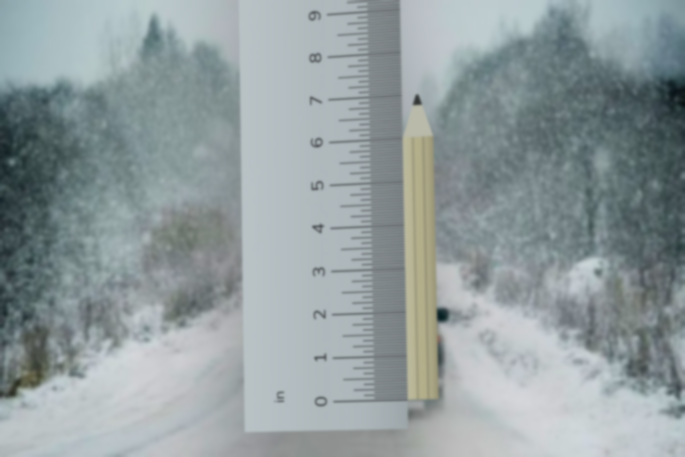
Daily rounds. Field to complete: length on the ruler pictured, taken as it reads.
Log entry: 7 in
